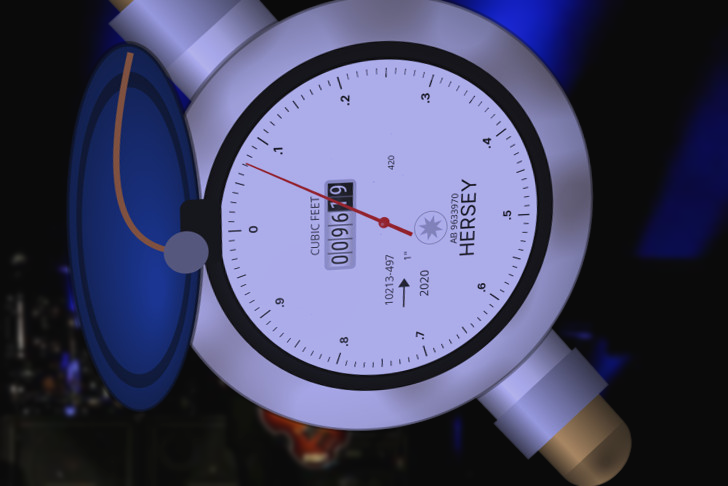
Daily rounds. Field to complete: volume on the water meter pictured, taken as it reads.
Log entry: 9619.07 ft³
